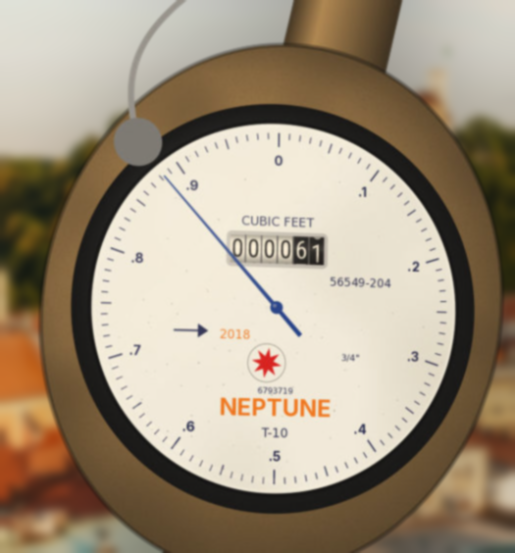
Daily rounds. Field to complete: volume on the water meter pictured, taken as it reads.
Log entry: 60.88 ft³
